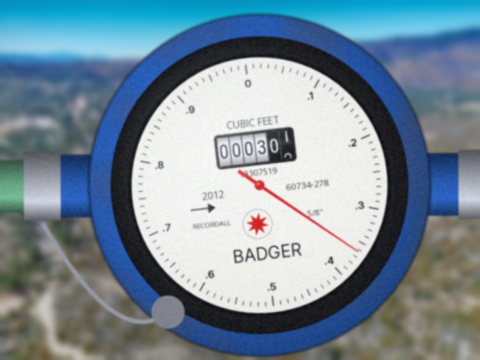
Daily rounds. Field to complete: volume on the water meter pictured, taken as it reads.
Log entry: 301.36 ft³
